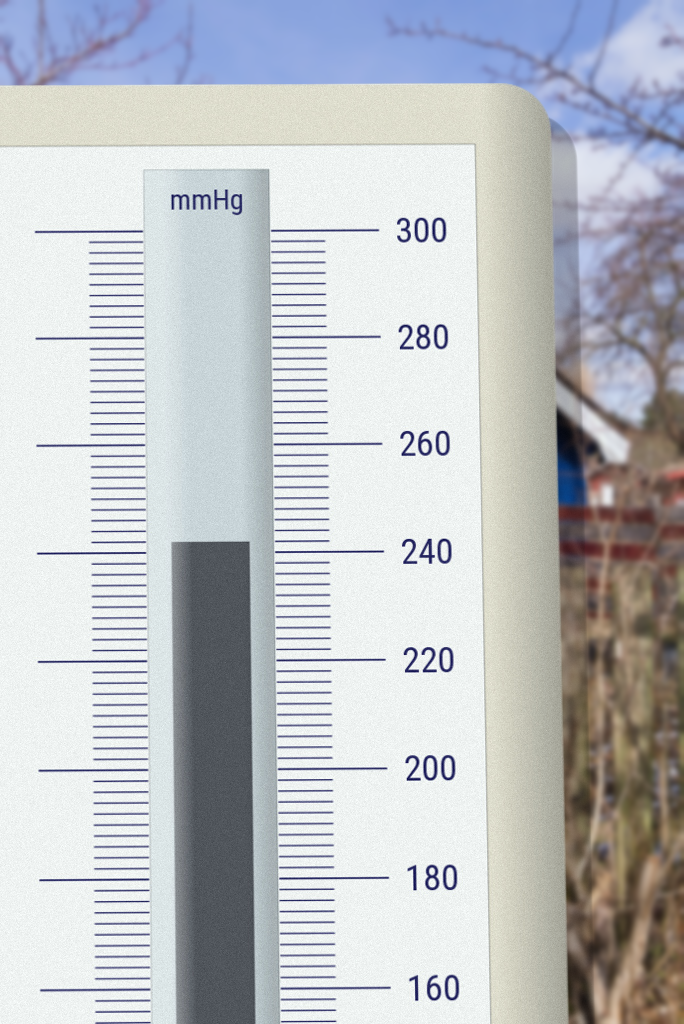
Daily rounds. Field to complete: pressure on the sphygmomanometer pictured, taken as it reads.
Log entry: 242 mmHg
